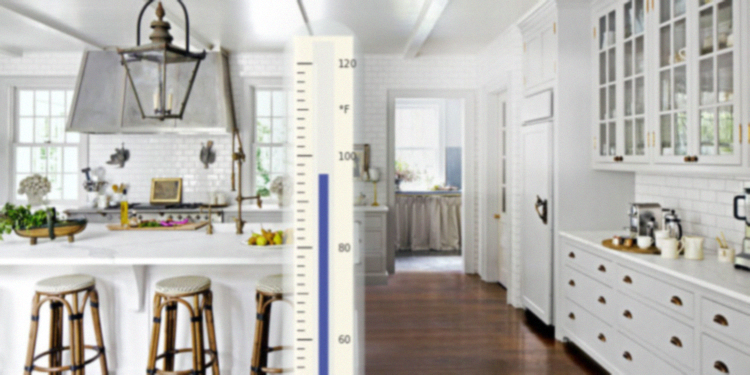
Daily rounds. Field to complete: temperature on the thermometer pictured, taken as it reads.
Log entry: 96 °F
